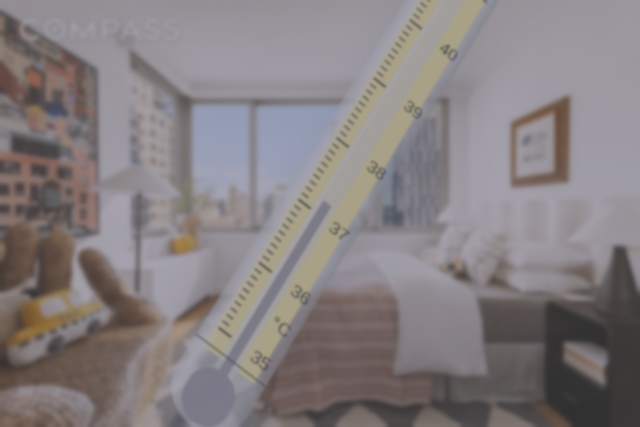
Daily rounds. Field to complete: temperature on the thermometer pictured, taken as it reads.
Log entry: 37.2 °C
